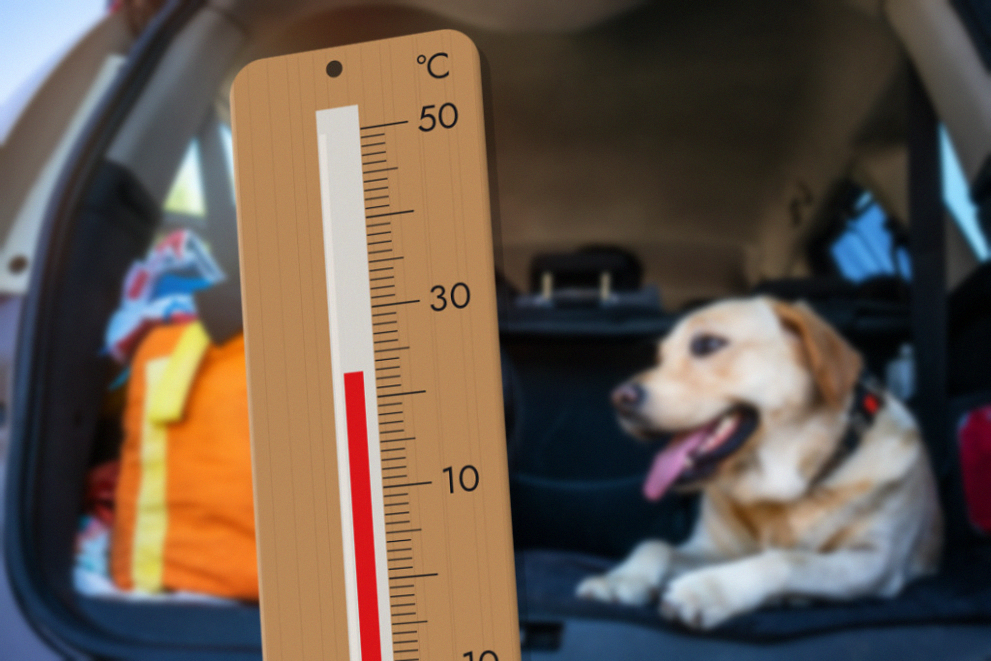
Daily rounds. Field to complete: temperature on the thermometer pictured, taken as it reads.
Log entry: 23 °C
